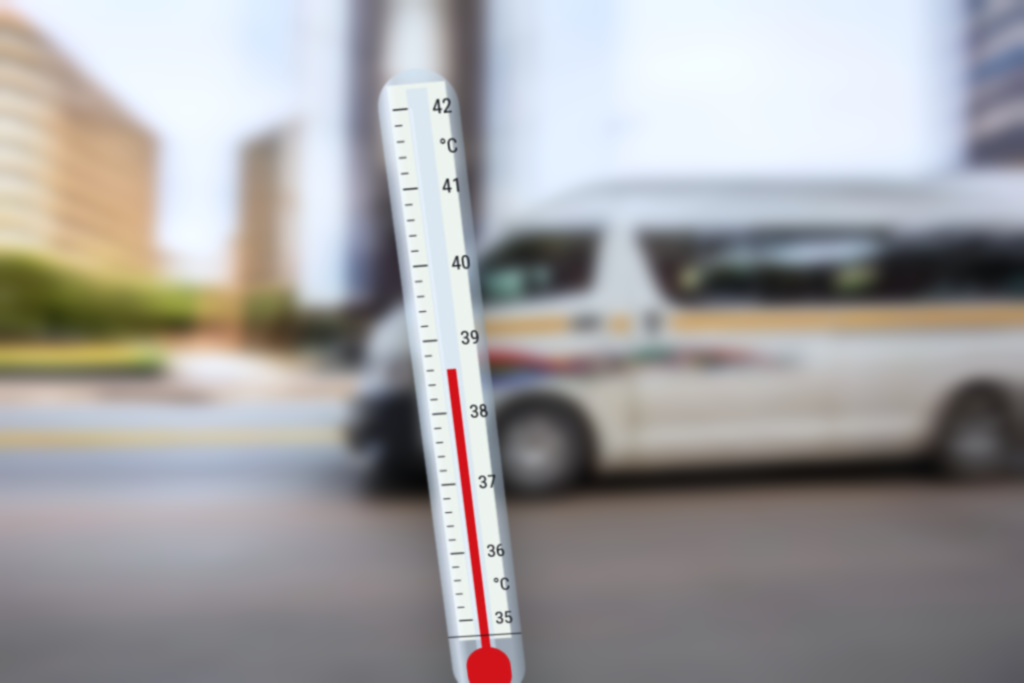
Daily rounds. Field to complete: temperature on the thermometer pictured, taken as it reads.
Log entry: 38.6 °C
